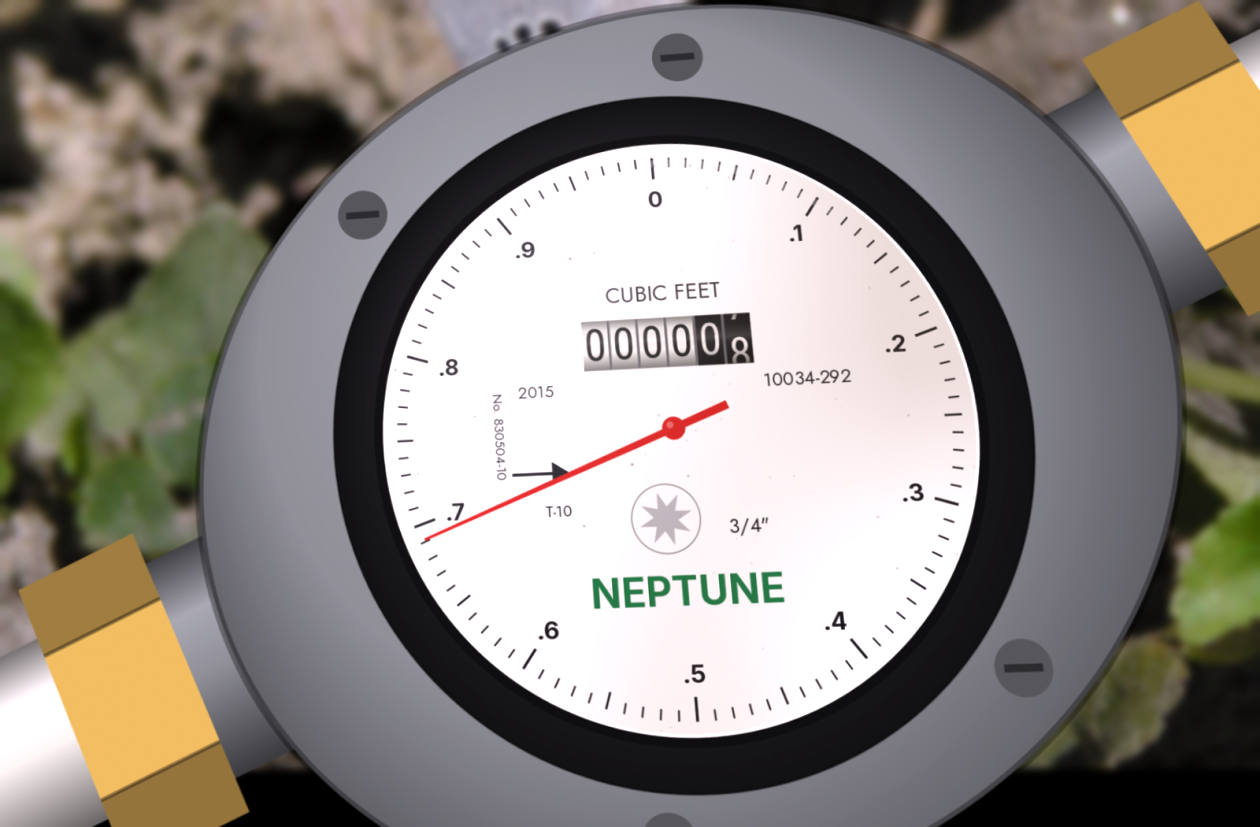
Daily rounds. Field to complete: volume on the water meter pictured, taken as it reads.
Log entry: 7.69 ft³
